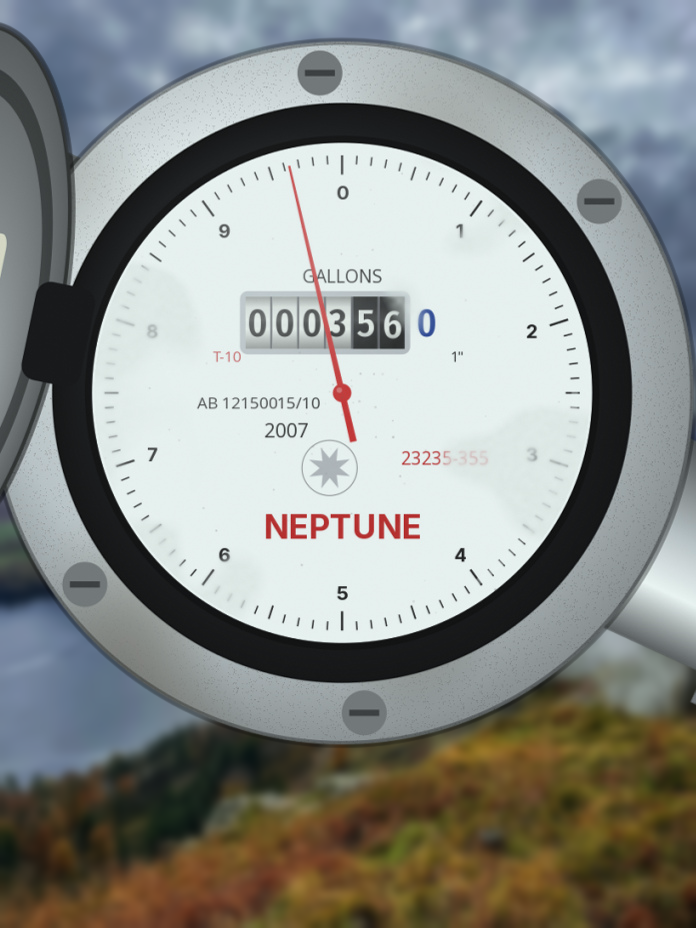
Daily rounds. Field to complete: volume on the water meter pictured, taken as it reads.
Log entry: 3559.6 gal
